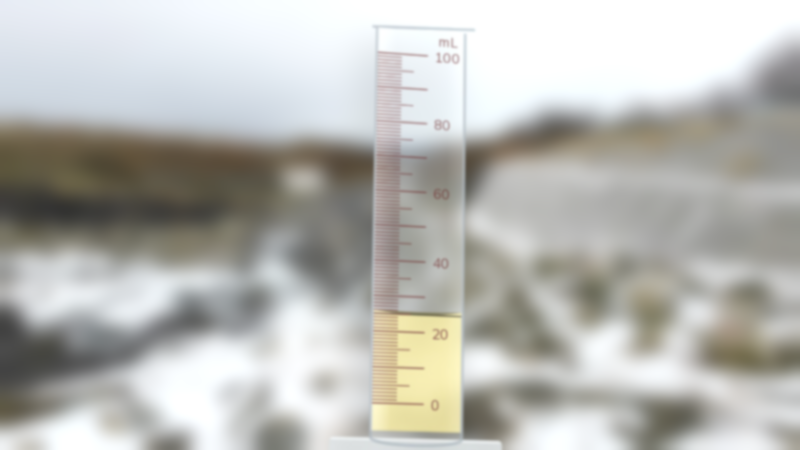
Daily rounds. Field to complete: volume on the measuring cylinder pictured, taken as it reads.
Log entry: 25 mL
